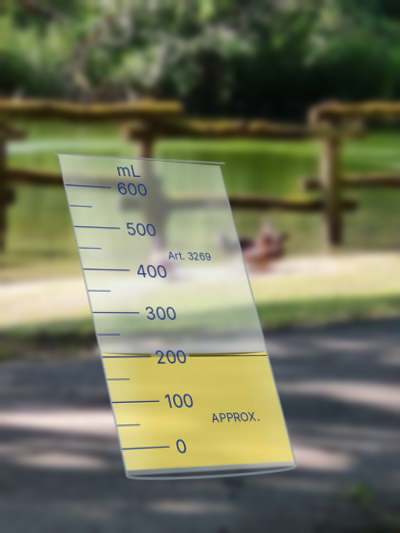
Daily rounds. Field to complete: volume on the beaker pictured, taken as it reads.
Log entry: 200 mL
